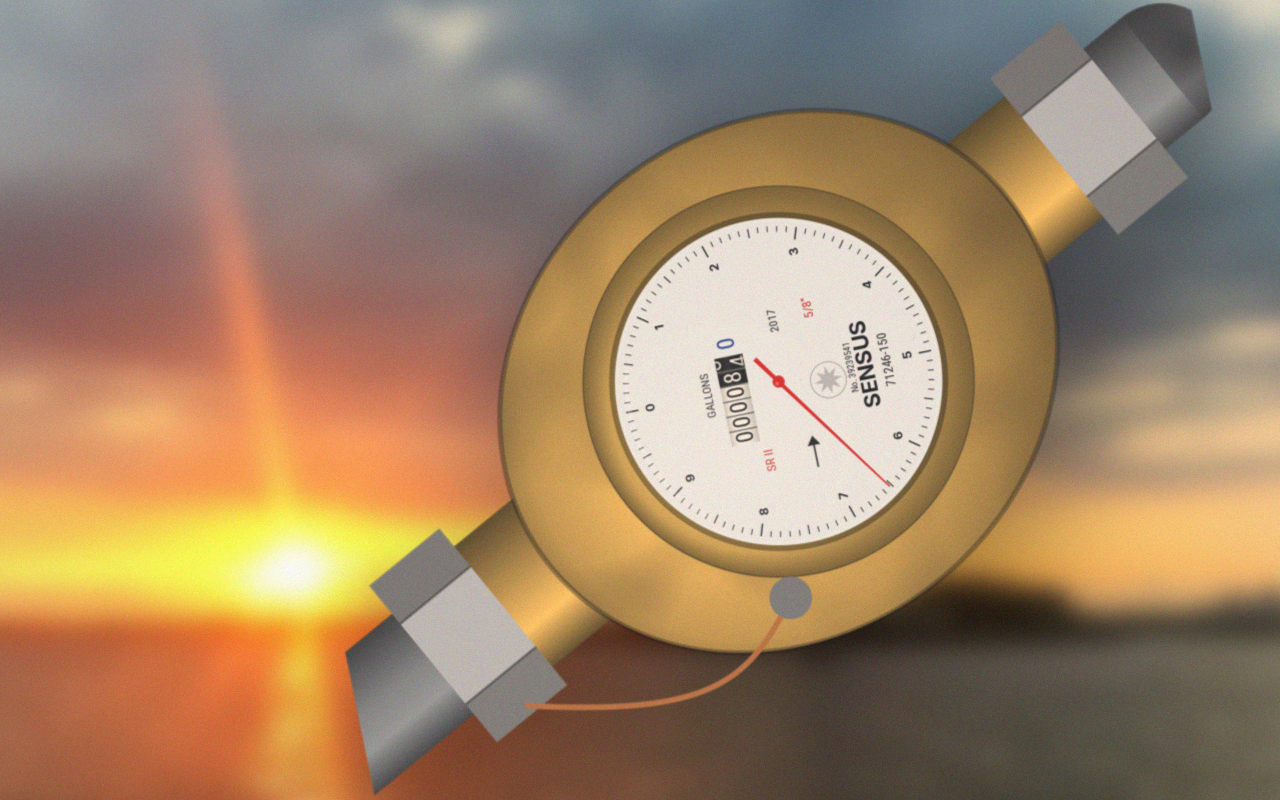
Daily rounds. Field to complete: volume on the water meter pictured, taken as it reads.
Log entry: 836.5 gal
